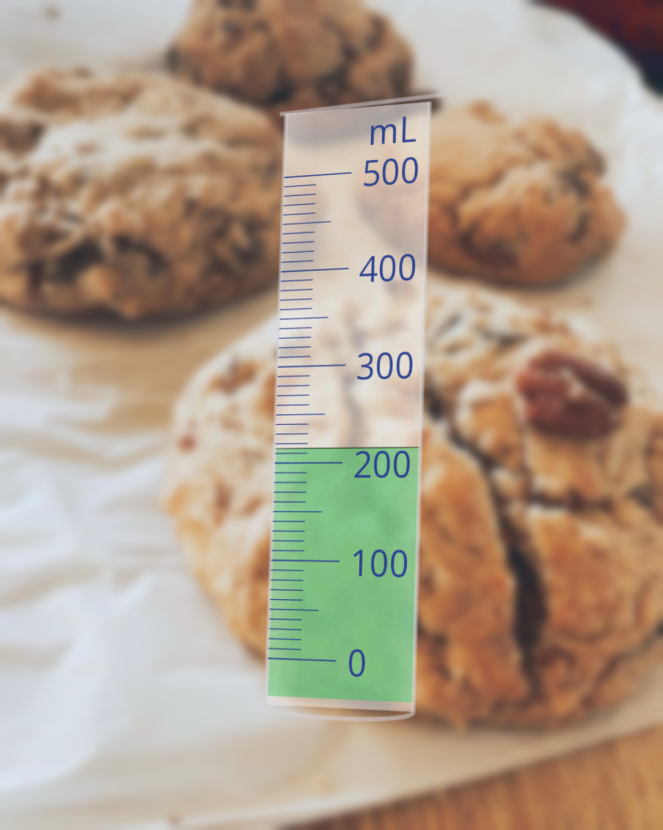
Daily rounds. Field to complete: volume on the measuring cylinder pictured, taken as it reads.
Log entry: 215 mL
